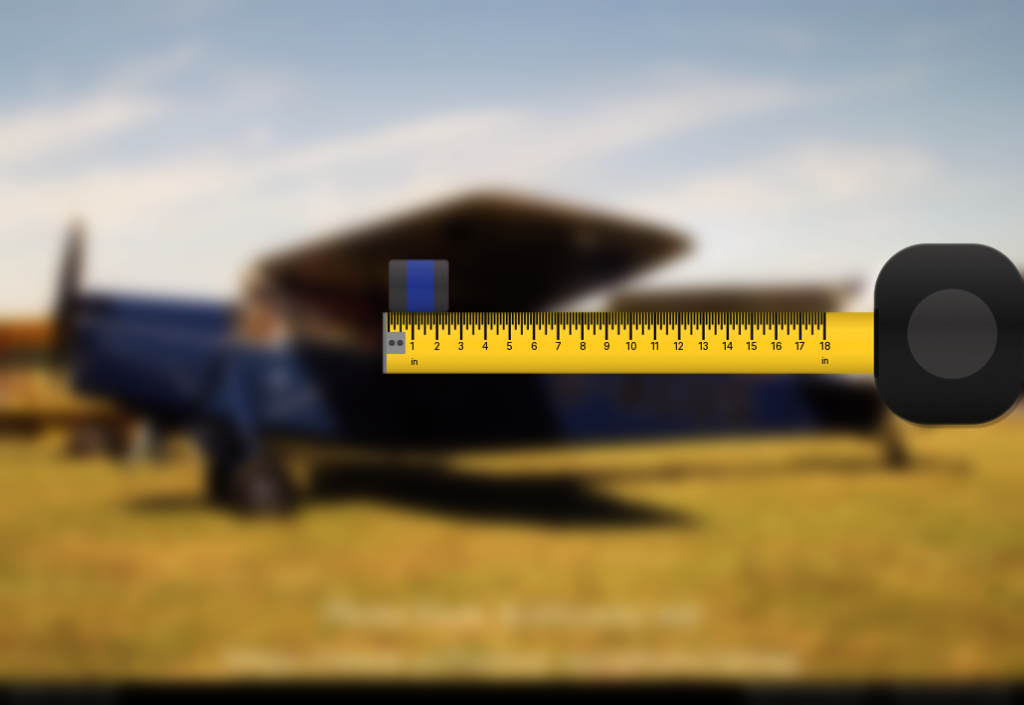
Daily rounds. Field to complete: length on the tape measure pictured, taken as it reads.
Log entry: 2.5 in
